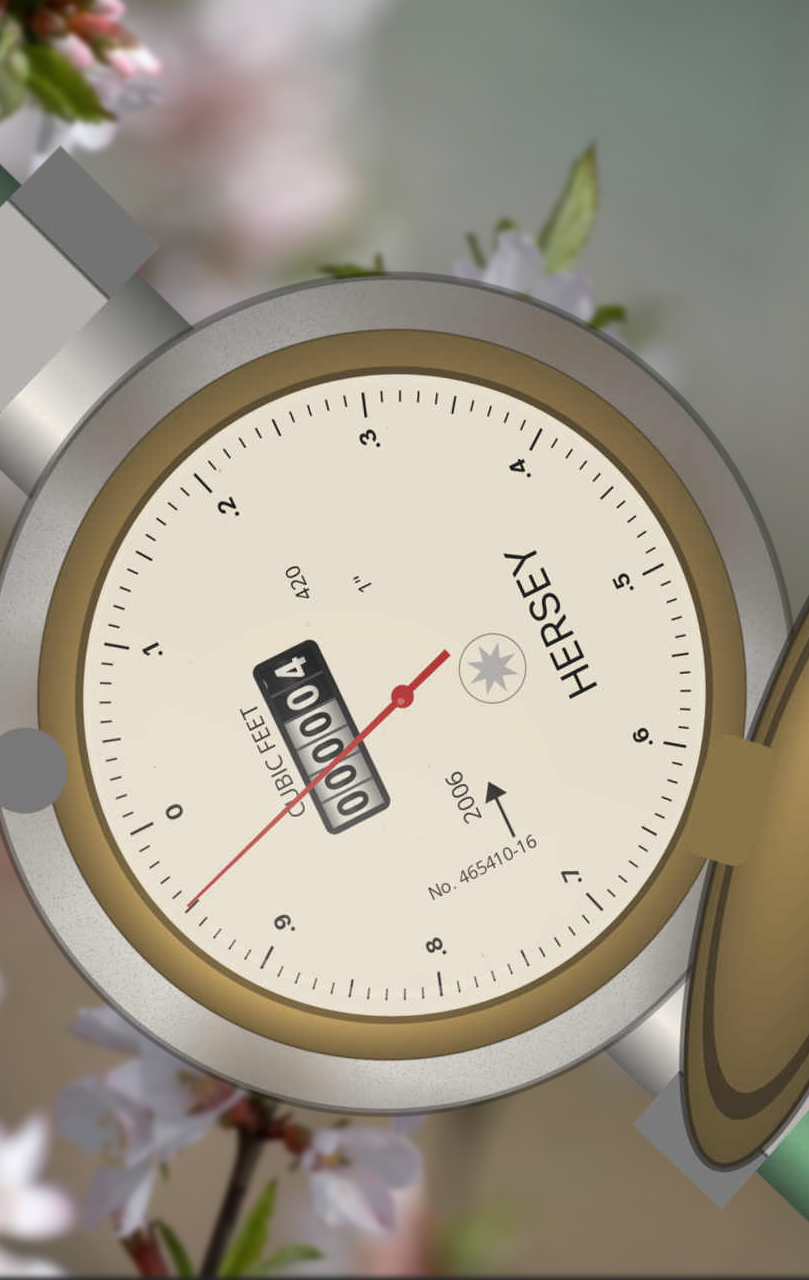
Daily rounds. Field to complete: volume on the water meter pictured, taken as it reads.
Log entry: 3.95 ft³
